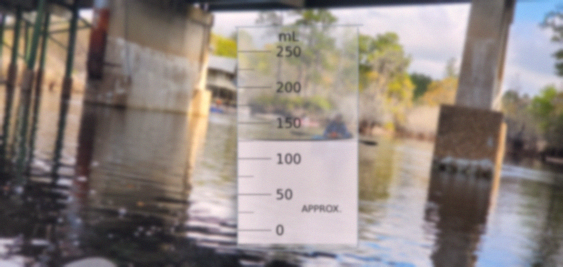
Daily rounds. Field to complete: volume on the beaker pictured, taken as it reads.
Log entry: 125 mL
